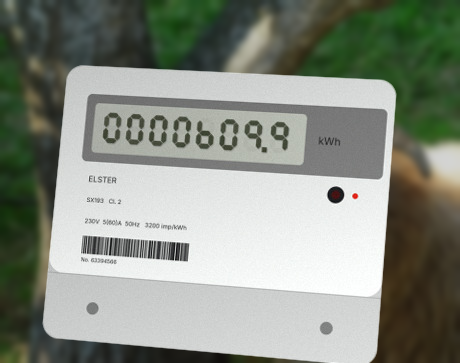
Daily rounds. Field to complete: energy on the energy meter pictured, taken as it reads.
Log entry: 609.9 kWh
